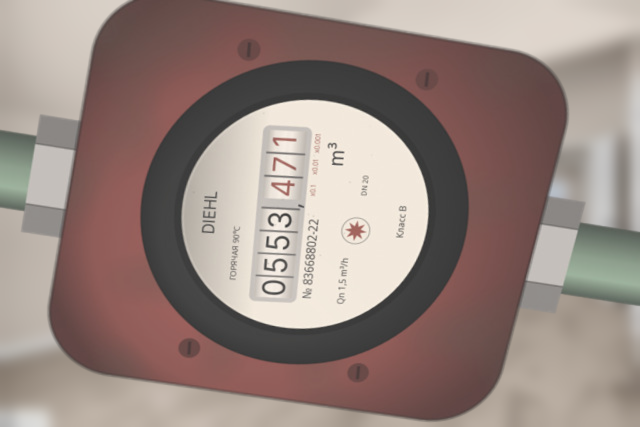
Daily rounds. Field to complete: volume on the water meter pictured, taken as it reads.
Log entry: 553.471 m³
